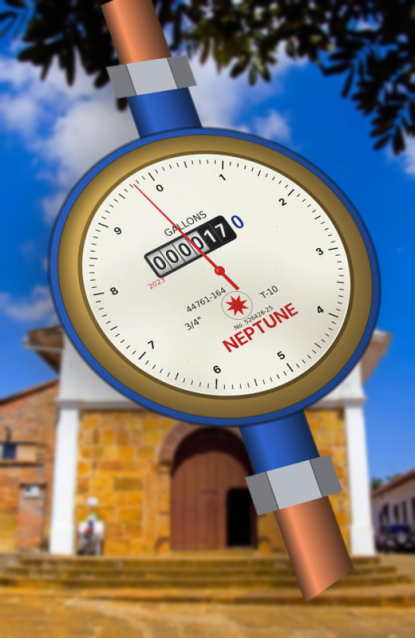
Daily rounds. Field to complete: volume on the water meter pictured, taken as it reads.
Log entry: 169.7 gal
